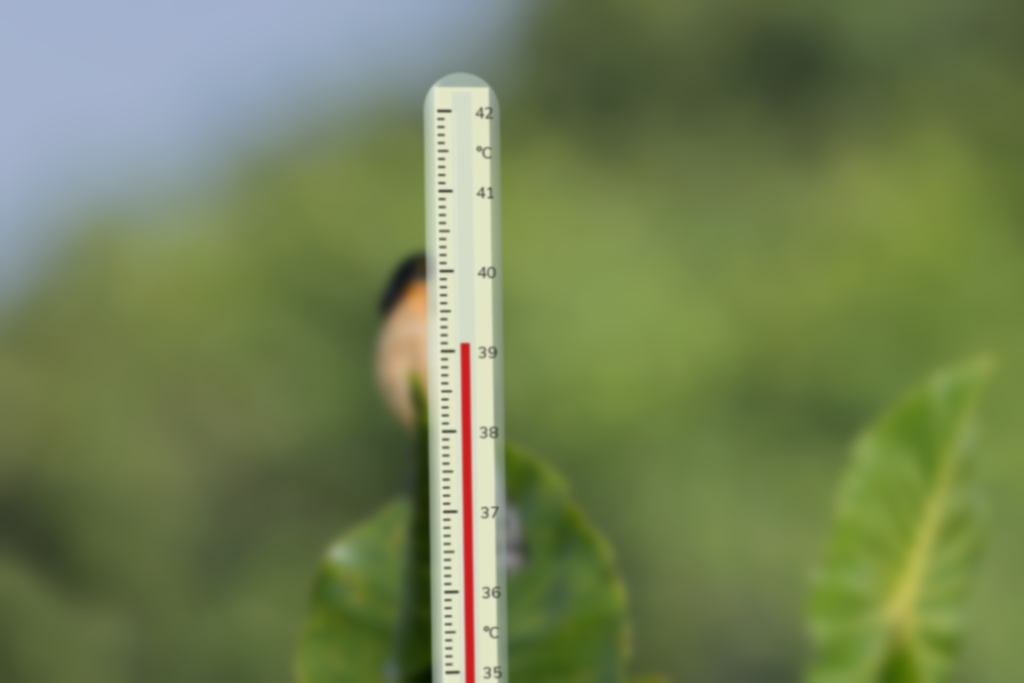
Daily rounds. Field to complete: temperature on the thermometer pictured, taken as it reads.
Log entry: 39.1 °C
